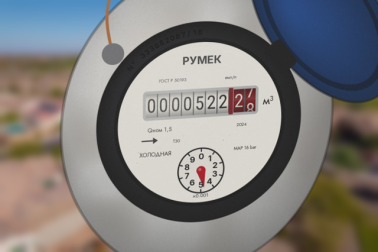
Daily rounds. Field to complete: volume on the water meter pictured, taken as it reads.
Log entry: 522.274 m³
